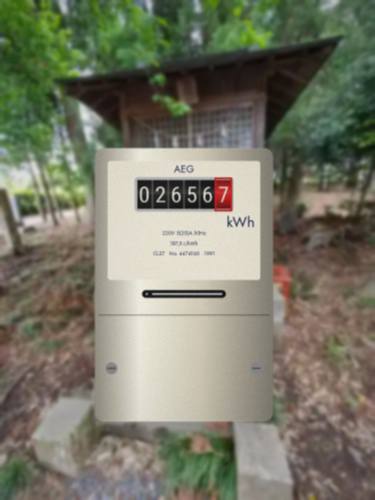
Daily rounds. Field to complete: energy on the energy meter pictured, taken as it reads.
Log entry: 2656.7 kWh
